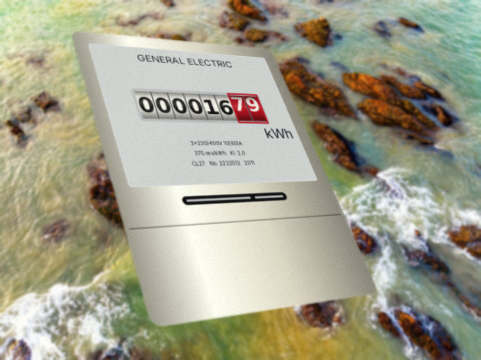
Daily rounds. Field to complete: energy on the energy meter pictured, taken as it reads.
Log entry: 16.79 kWh
